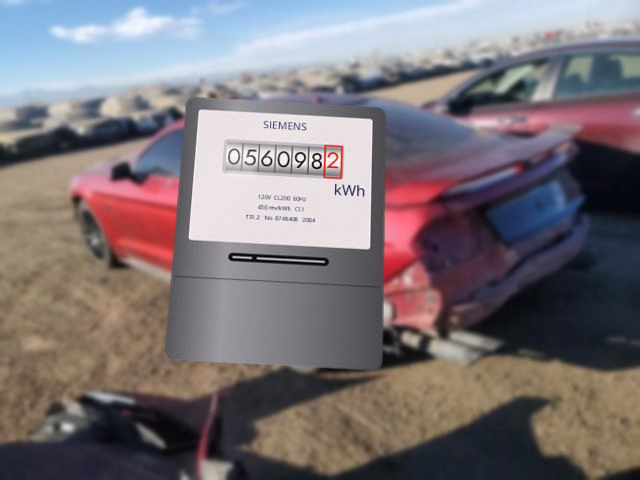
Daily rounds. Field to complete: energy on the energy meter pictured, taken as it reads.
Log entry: 56098.2 kWh
